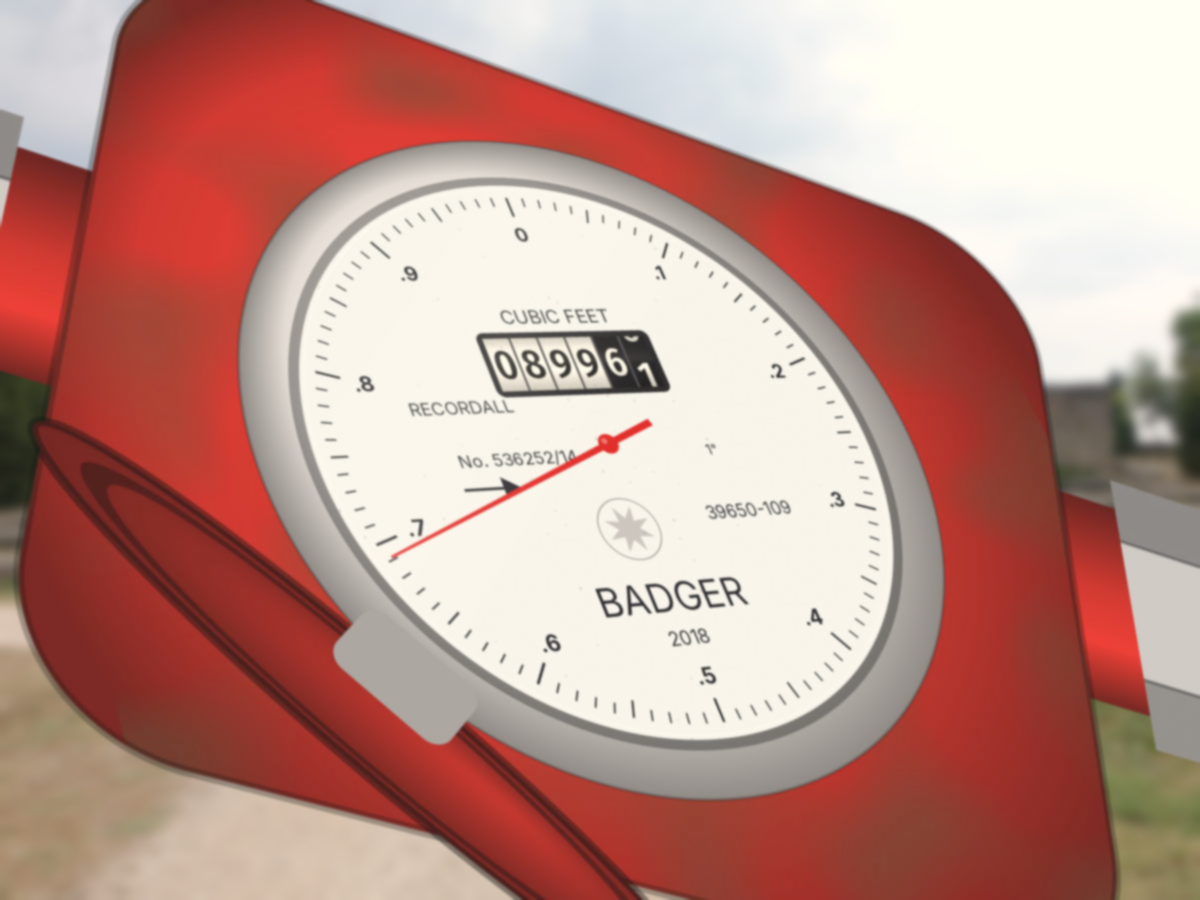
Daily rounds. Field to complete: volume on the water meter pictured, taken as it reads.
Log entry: 89960.69 ft³
